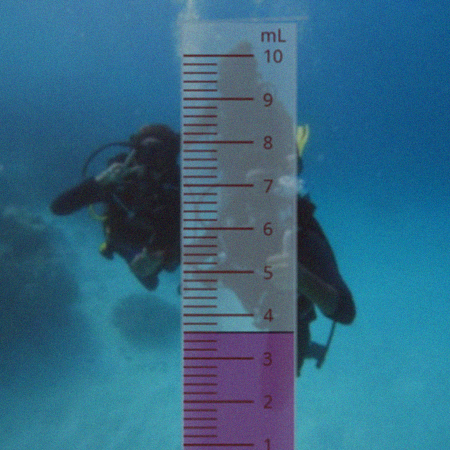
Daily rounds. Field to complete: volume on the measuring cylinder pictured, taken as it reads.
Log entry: 3.6 mL
